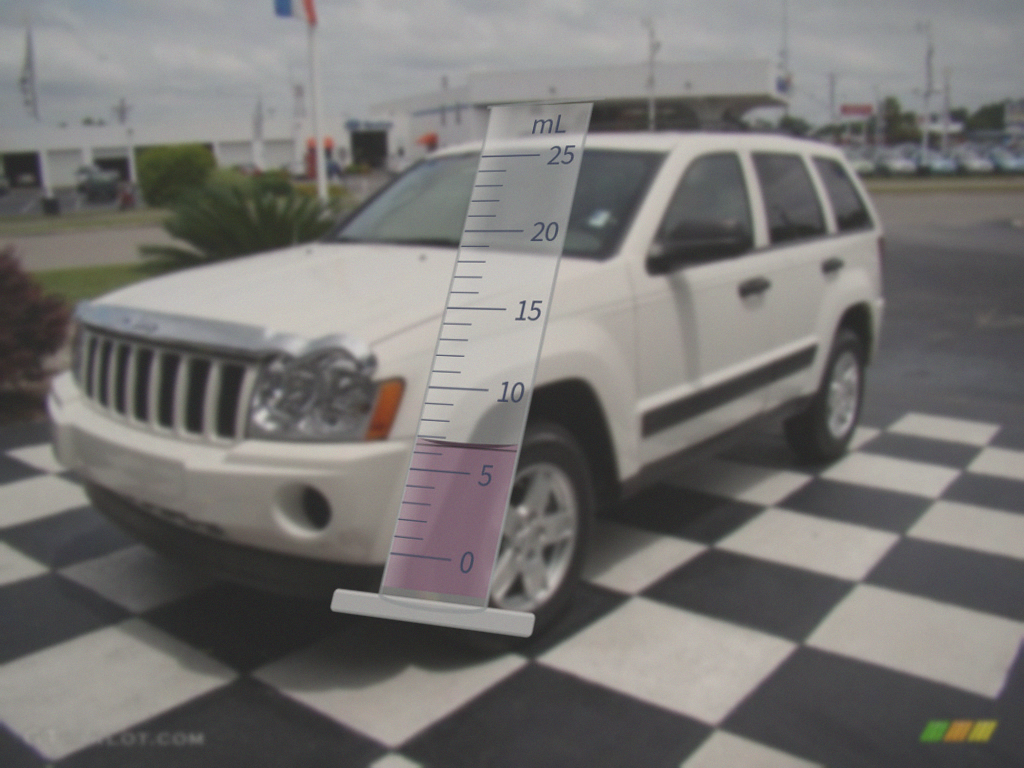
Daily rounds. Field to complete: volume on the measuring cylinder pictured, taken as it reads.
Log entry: 6.5 mL
